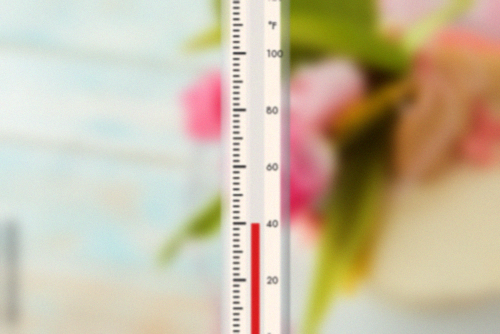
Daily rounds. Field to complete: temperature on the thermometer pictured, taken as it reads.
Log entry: 40 °F
